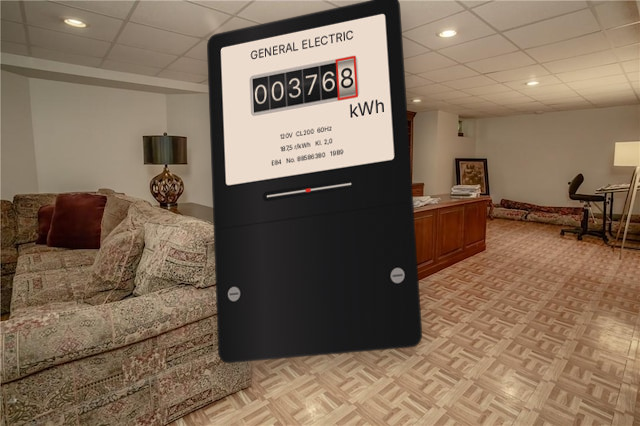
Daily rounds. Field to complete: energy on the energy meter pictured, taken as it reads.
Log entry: 376.8 kWh
